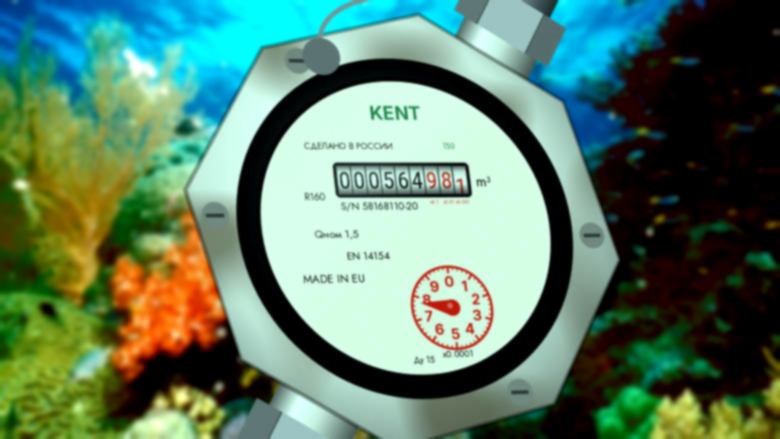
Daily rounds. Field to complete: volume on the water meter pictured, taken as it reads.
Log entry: 564.9807 m³
